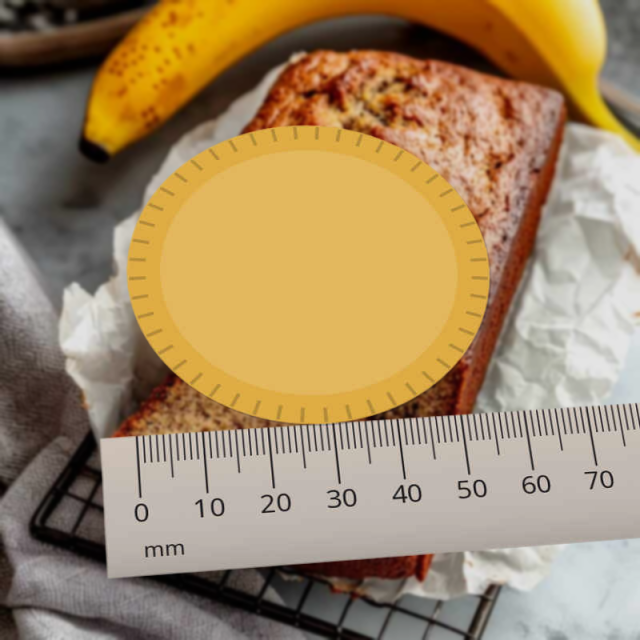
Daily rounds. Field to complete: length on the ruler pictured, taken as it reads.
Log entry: 58 mm
